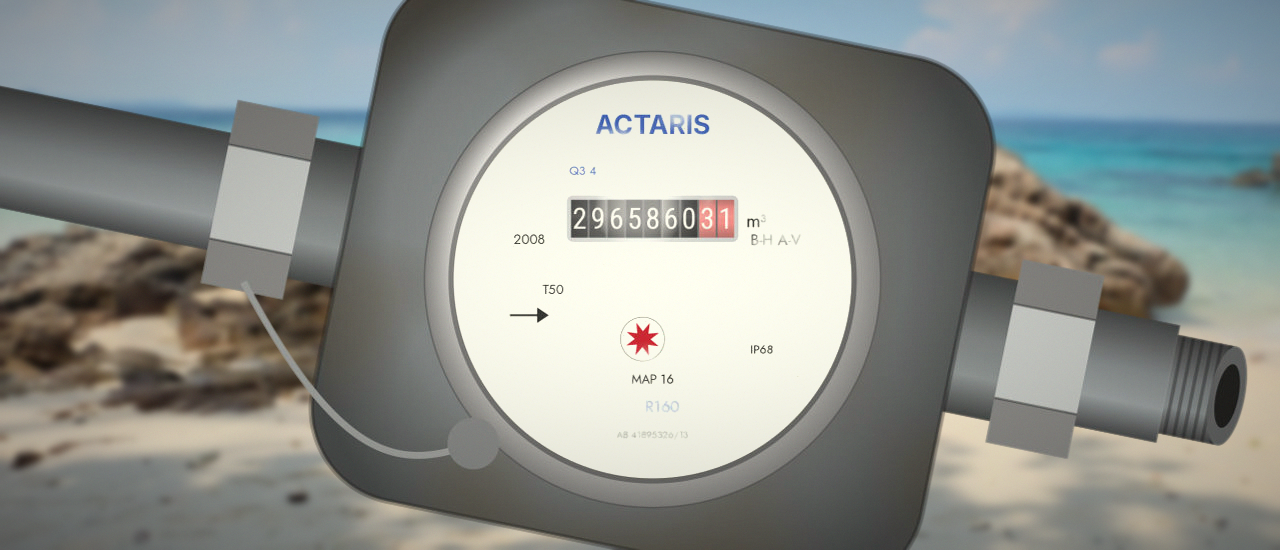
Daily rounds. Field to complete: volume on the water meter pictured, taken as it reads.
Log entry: 2965860.31 m³
